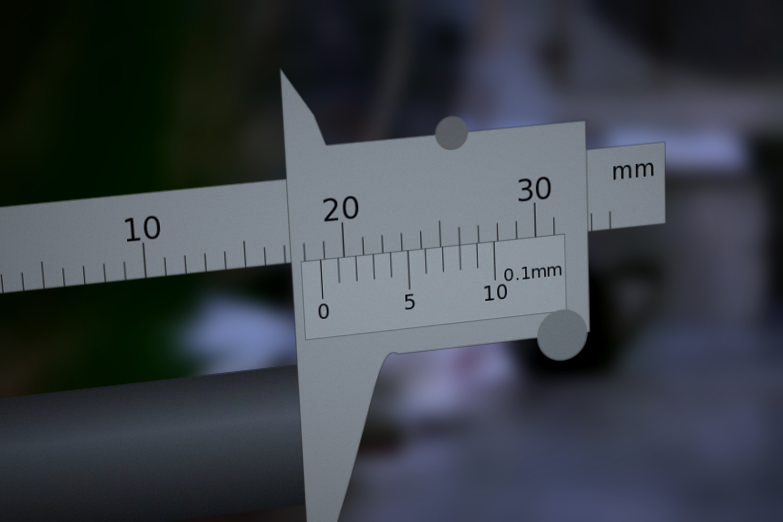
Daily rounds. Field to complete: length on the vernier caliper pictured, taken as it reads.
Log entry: 18.8 mm
